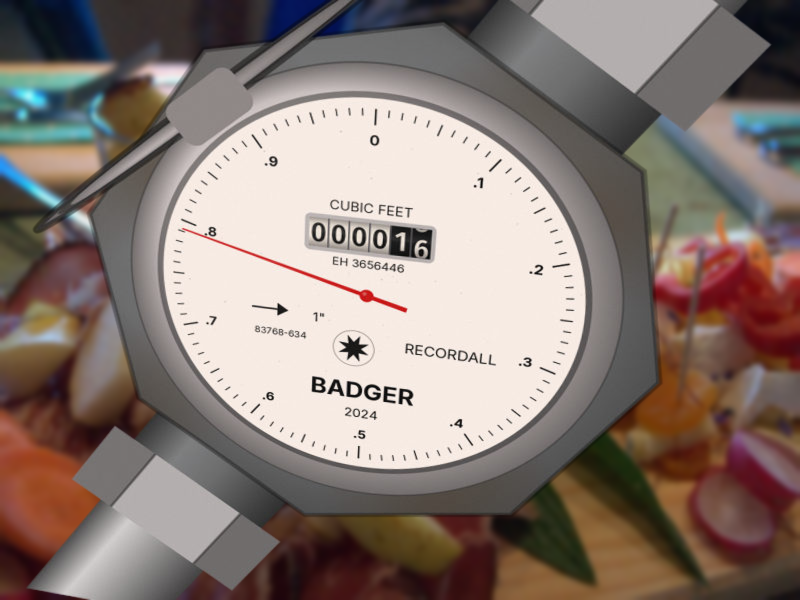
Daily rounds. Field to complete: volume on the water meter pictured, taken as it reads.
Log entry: 15.79 ft³
